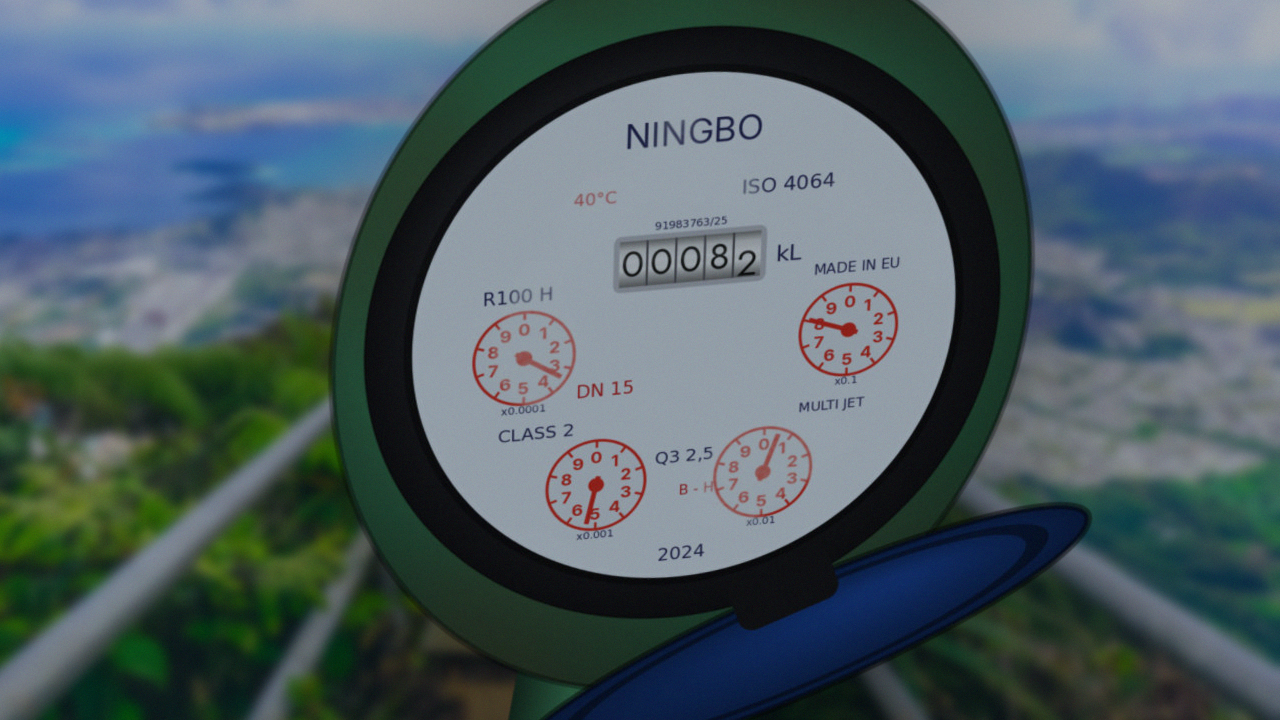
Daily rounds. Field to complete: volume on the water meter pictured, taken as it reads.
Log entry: 81.8053 kL
